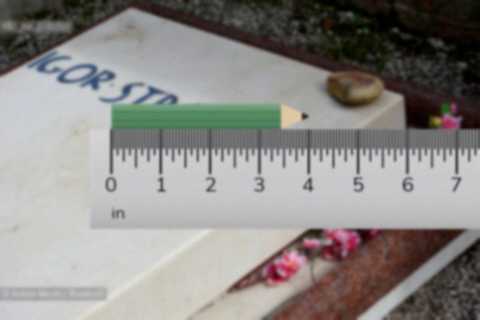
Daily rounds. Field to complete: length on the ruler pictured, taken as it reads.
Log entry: 4 in
